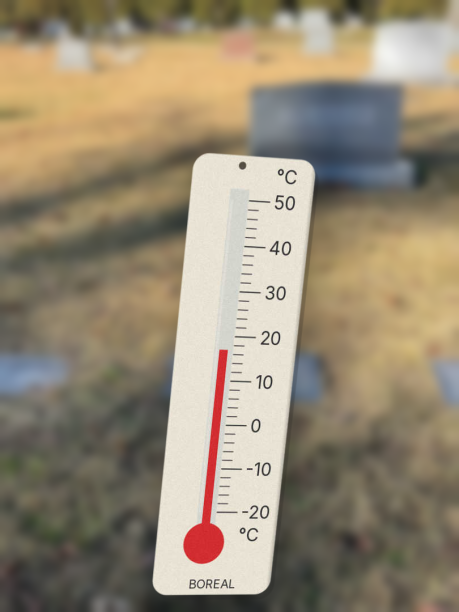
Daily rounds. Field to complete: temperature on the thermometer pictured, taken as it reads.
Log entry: 17 °C
